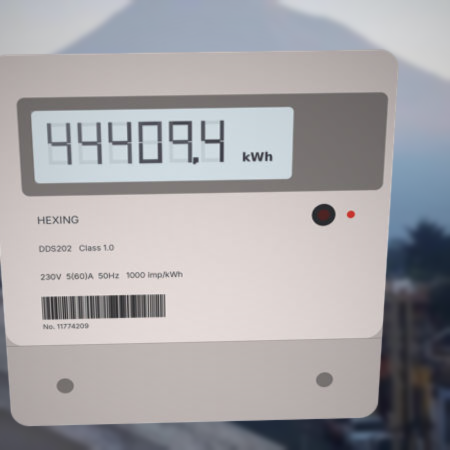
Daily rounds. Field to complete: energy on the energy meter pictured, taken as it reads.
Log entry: 44409.4 kWh
